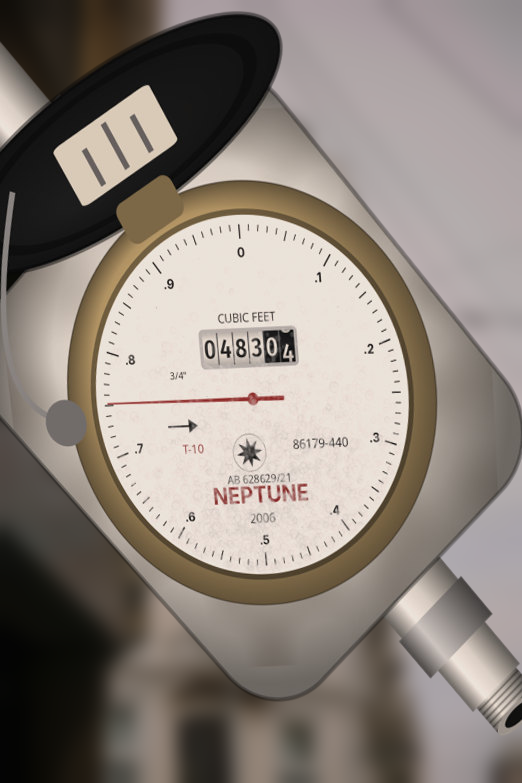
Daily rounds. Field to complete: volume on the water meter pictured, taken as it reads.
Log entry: 48303.75 ft³
